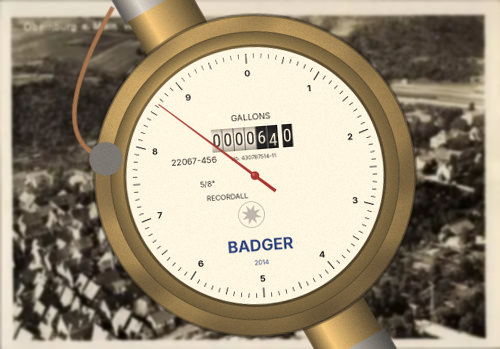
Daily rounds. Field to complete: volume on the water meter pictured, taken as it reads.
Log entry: 638.6 gal
